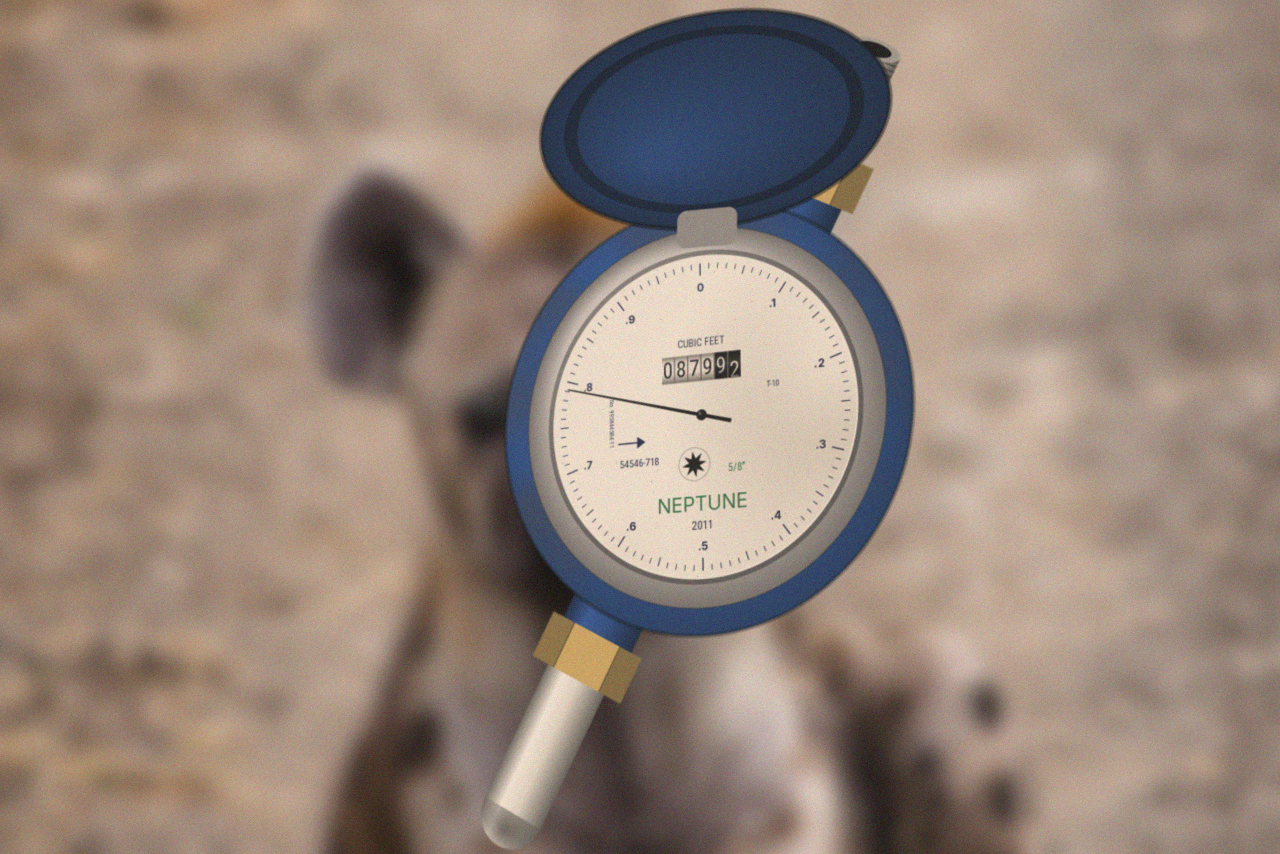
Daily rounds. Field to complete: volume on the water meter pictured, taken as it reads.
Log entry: 87991.79 ft³
